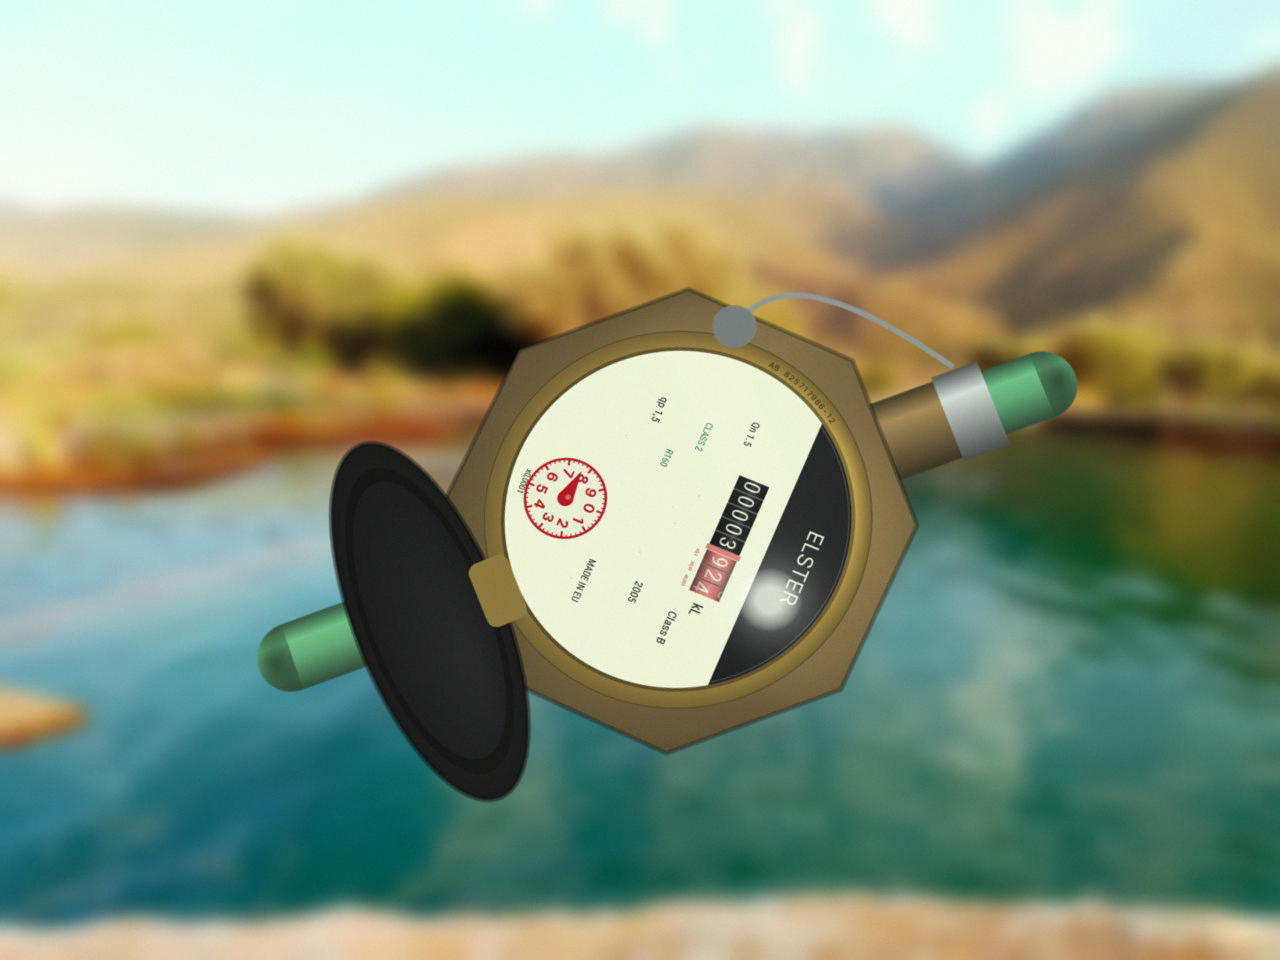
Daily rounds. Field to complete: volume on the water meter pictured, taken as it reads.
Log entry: 3.9237 kL
